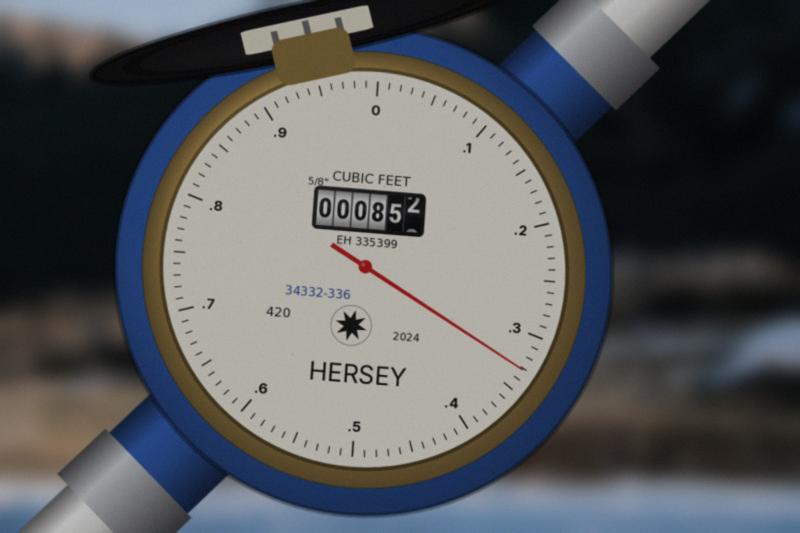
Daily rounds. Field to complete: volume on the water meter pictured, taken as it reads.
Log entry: 852.33 ft³
